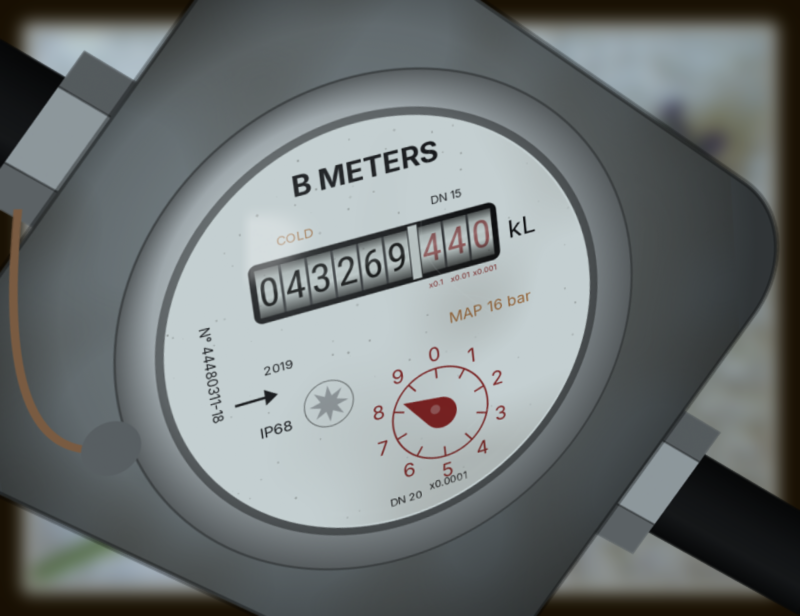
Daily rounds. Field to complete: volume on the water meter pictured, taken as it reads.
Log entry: 43269.4408 kL
